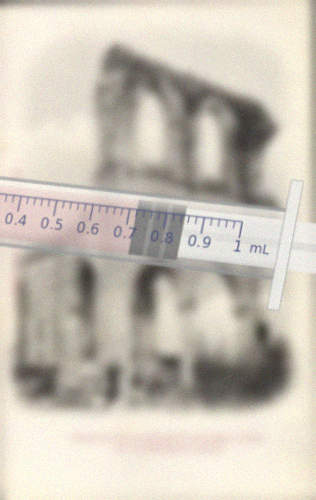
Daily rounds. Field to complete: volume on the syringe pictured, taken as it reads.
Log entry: 0.72 mL
